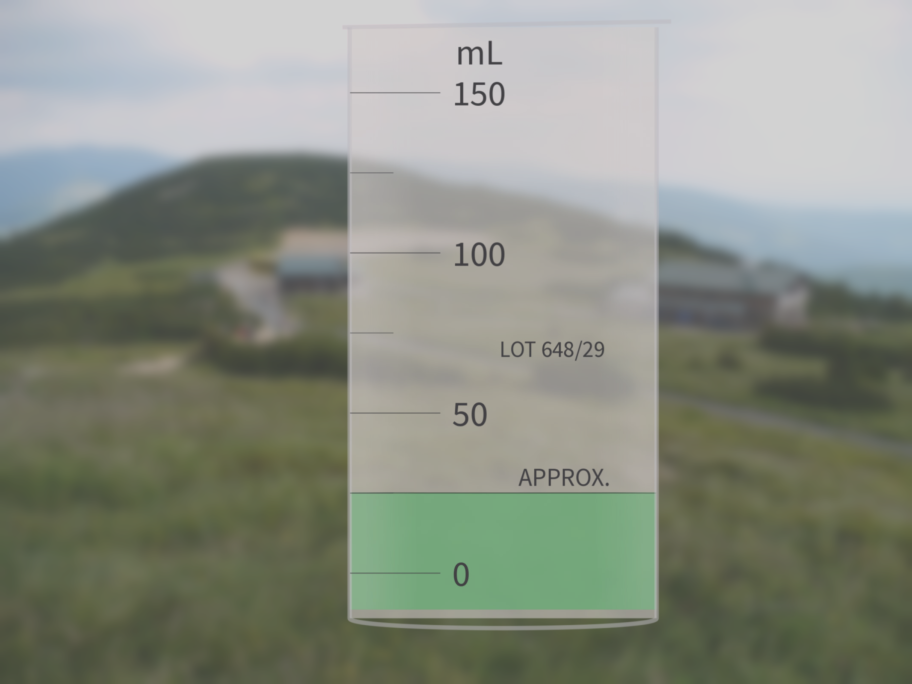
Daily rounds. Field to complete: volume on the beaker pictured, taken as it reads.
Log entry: 25 mL
